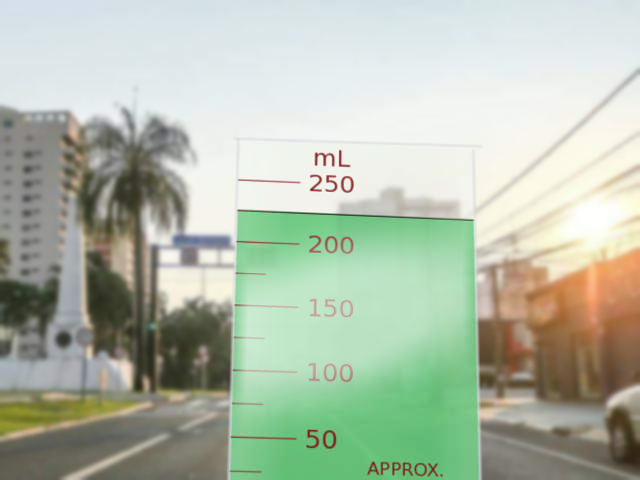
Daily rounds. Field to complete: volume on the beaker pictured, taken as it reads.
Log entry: 225 mL
